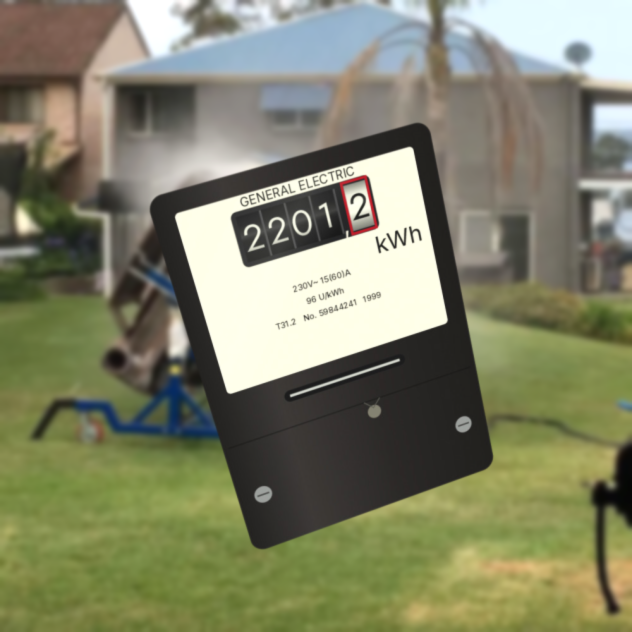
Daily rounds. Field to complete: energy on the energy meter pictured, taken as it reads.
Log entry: 2201.2 kWh
